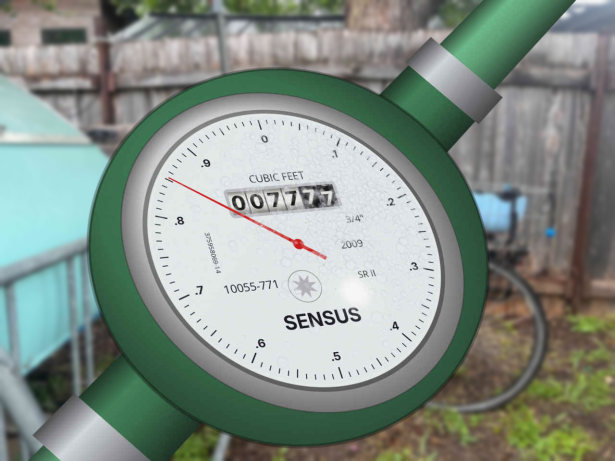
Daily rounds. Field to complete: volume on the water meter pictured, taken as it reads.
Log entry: 7776.85 ft³
